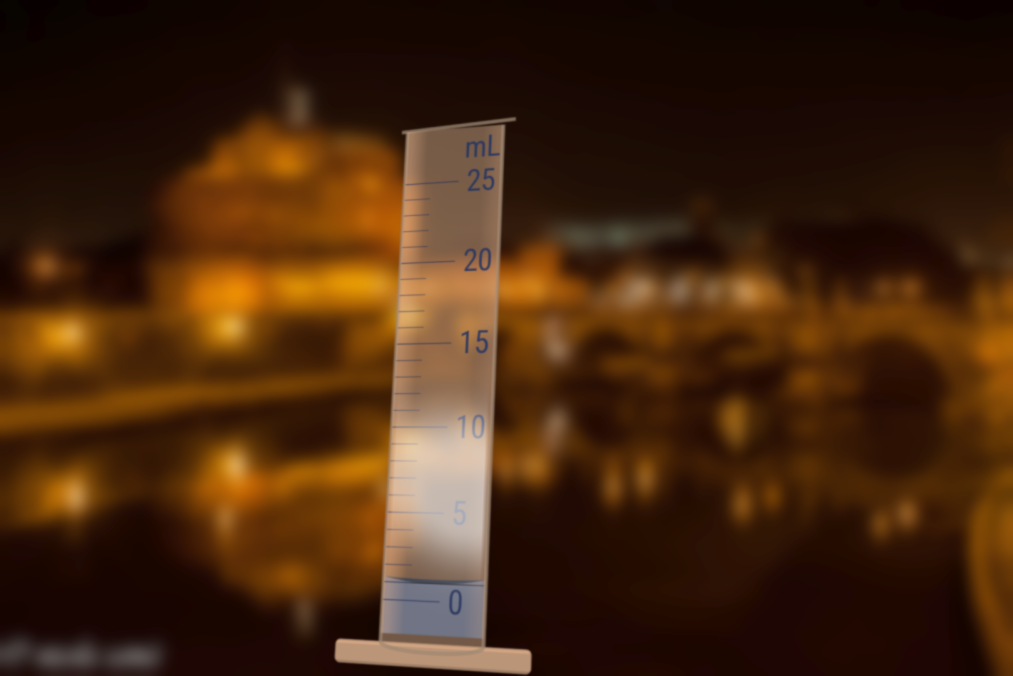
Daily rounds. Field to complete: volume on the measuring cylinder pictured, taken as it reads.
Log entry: 1 mL
